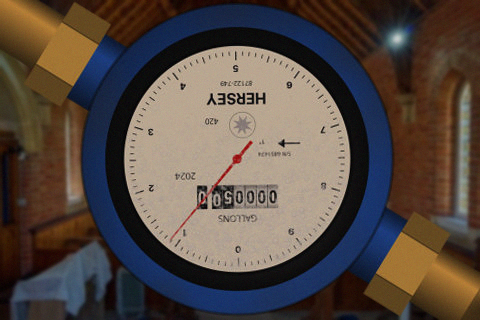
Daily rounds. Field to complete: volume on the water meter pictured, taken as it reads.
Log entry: 501.1 gal
